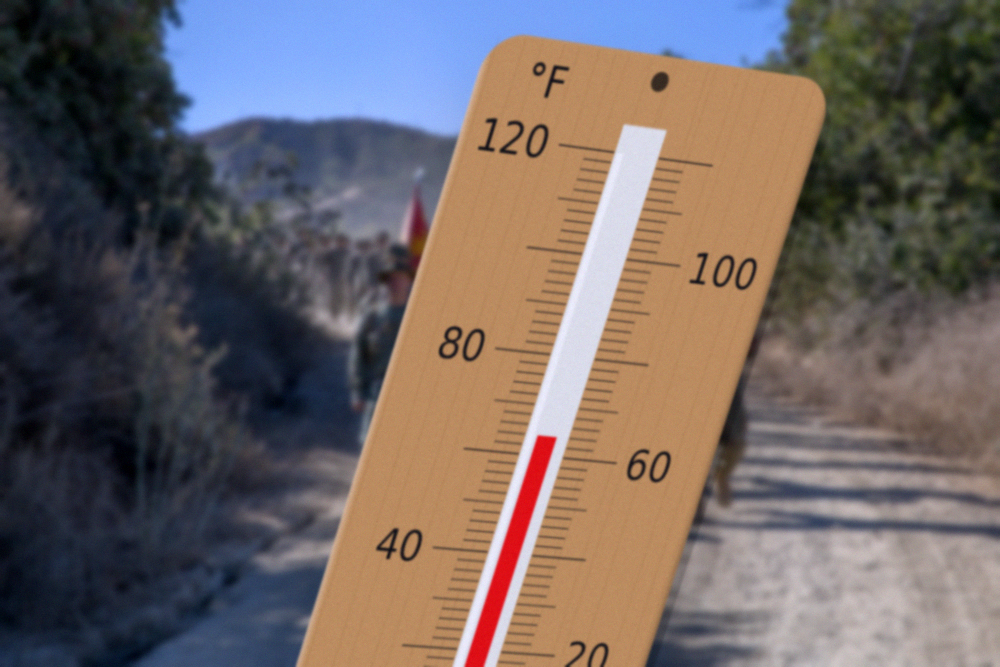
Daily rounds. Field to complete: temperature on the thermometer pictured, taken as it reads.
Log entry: 64 °F
